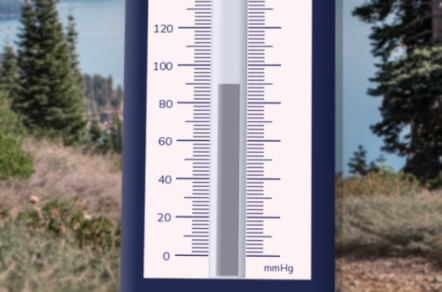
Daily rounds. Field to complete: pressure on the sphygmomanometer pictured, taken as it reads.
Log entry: 90 mmHg
